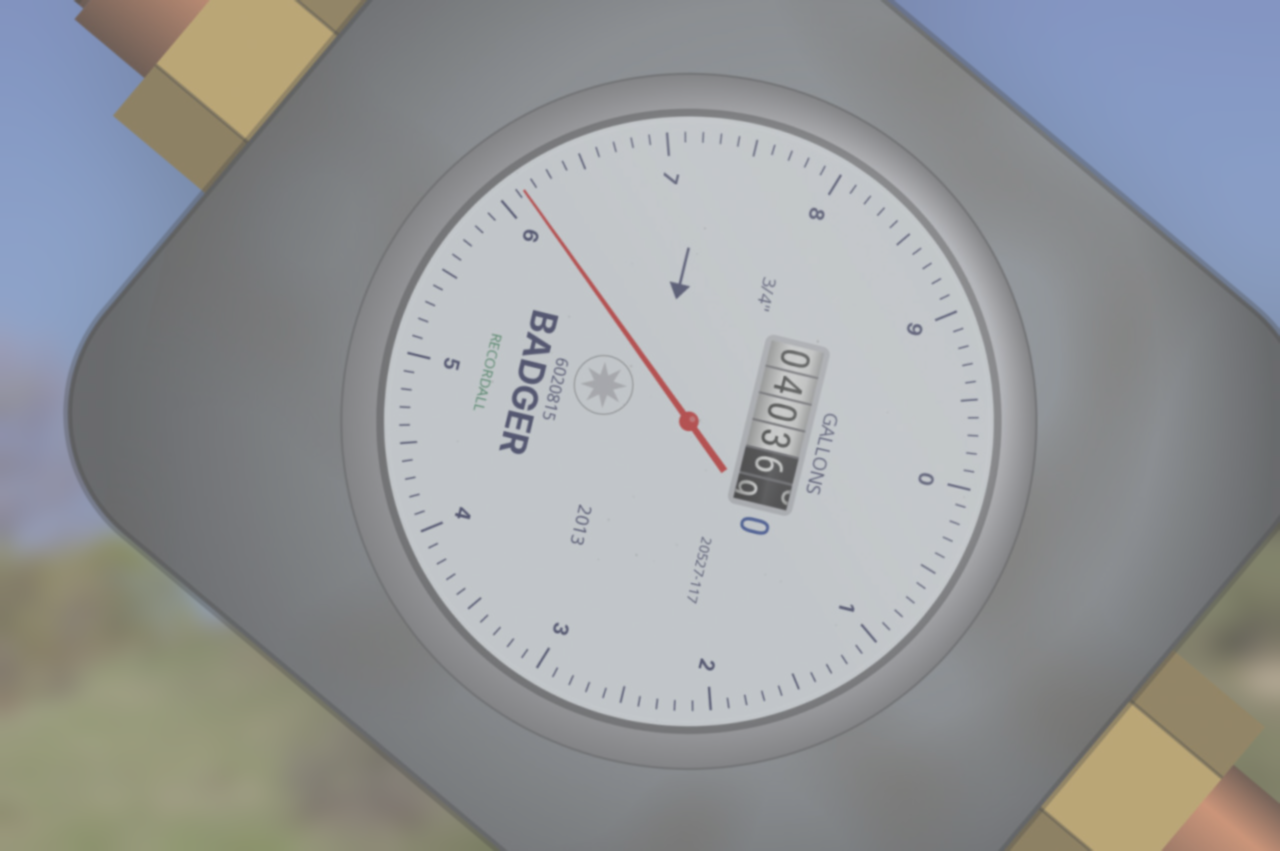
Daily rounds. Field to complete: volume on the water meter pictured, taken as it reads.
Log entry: 403686.1 gal
